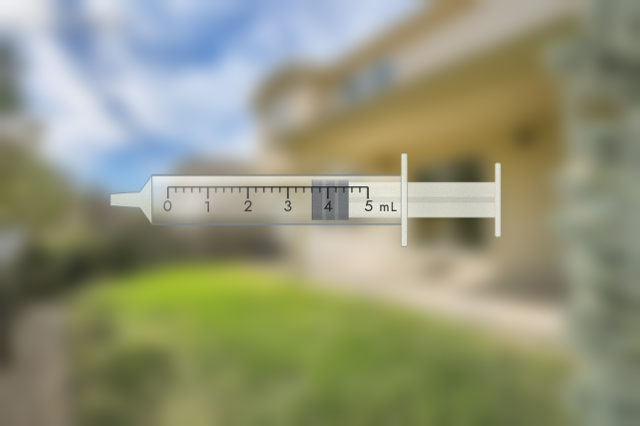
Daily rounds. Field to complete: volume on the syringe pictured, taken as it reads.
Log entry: 3.6 mL
